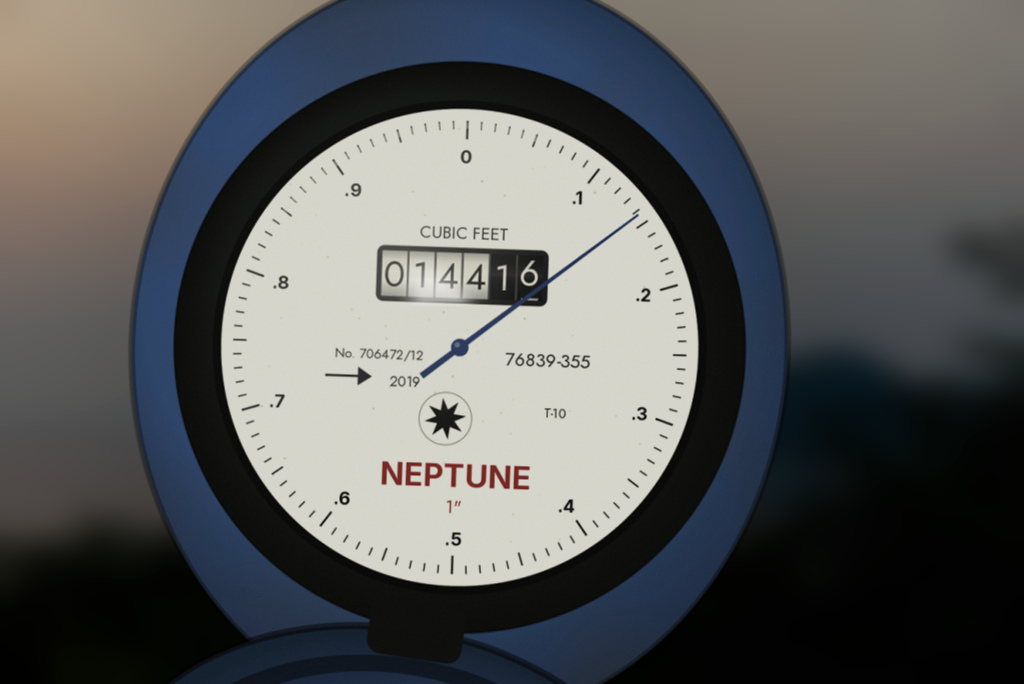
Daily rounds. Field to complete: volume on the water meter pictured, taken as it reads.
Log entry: 14416.14 ft³
